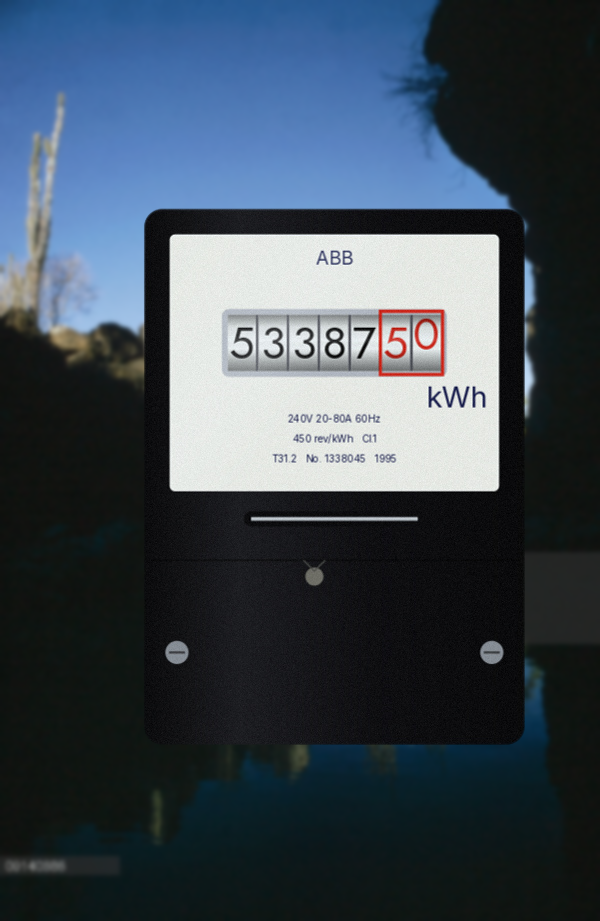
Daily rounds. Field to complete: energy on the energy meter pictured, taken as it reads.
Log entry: 53387.50 kWh
